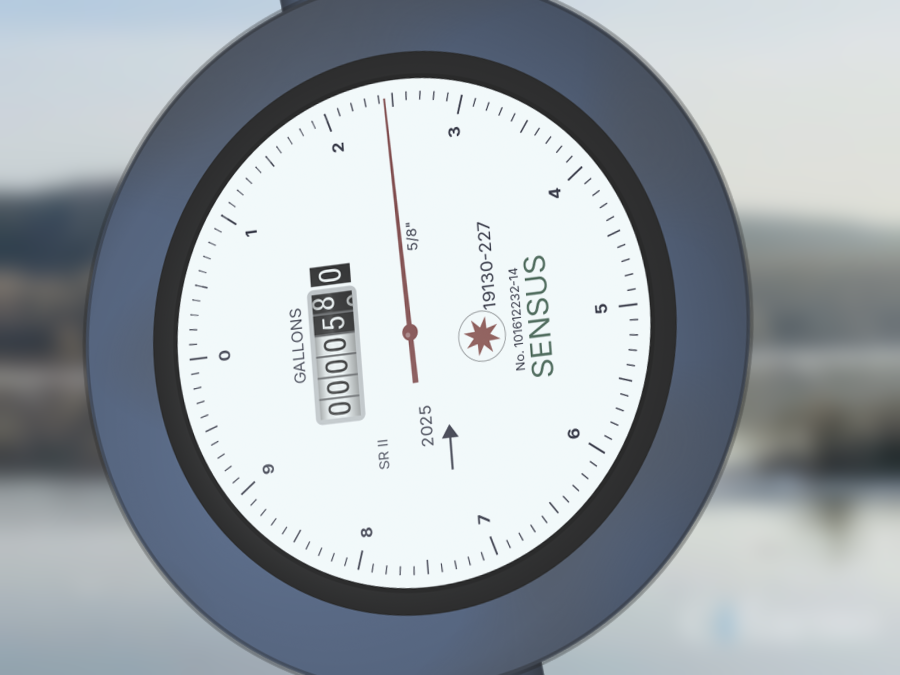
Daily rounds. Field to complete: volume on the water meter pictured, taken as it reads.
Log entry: 582.4 gal
